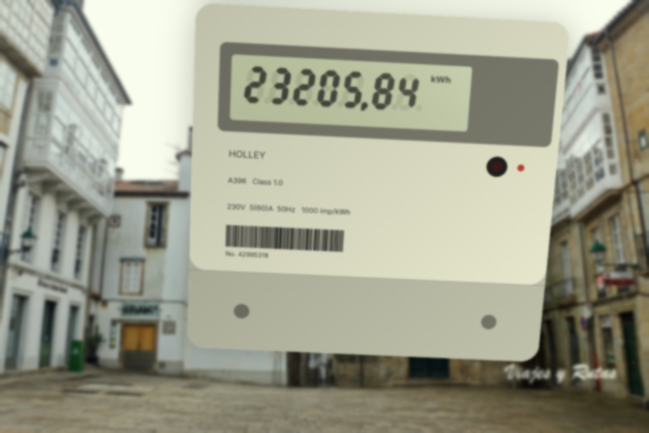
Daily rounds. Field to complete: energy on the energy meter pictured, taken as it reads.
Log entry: 23205.84 kWh
